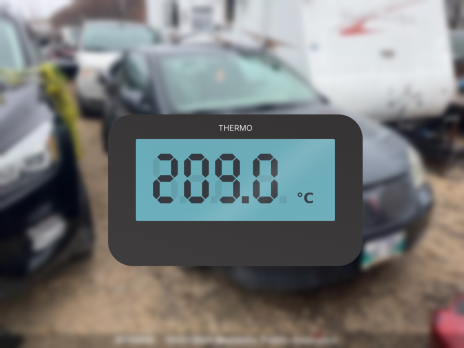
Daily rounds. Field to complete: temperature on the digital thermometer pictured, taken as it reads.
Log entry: 209.0 °C
